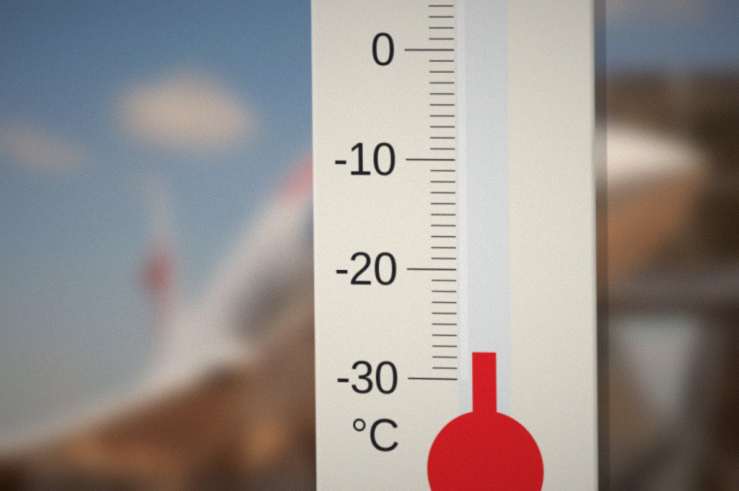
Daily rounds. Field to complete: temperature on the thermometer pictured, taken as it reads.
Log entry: -27.5 °C
